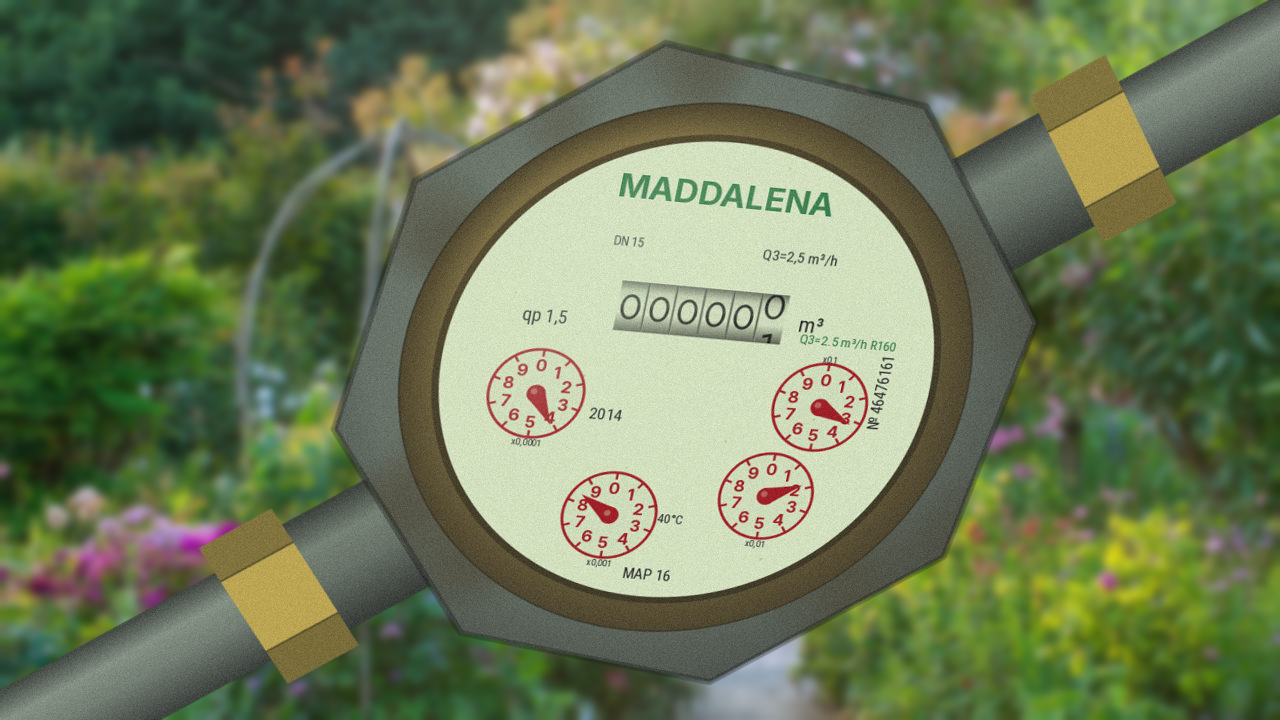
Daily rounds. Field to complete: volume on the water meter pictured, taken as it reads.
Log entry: 0.3184 m³
